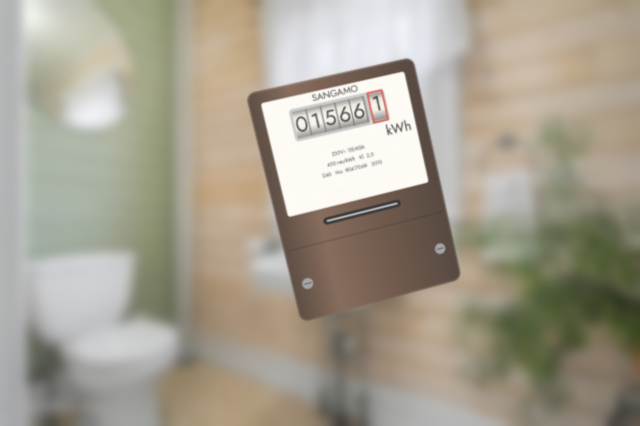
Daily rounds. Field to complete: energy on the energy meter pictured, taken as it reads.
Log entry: 1566.1 kWh
